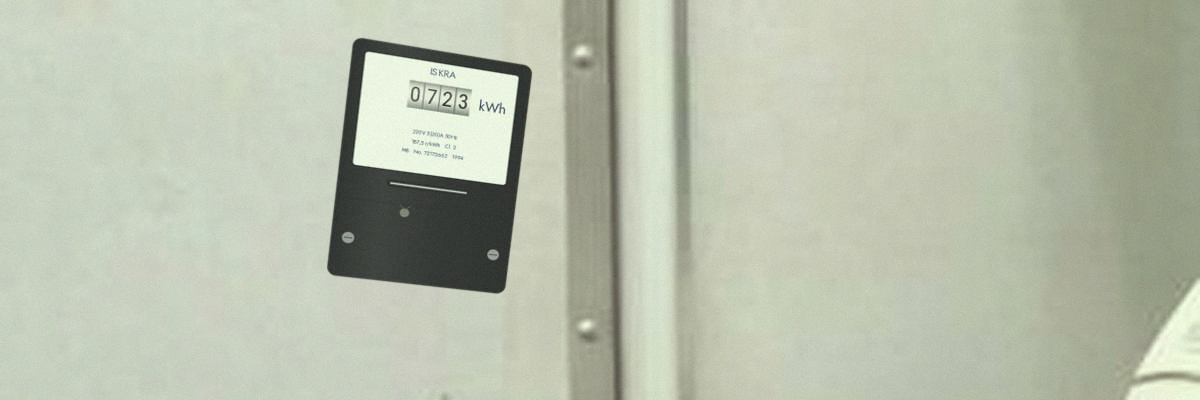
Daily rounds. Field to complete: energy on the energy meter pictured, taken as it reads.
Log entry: 723 kWh
